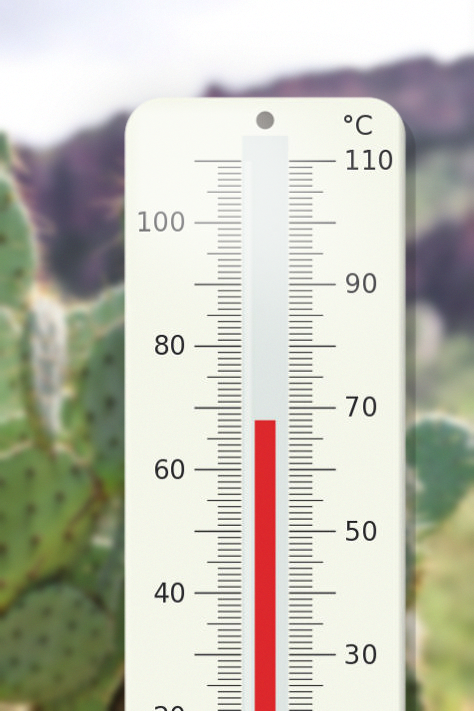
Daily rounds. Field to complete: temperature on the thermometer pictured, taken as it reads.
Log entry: 68 °C
